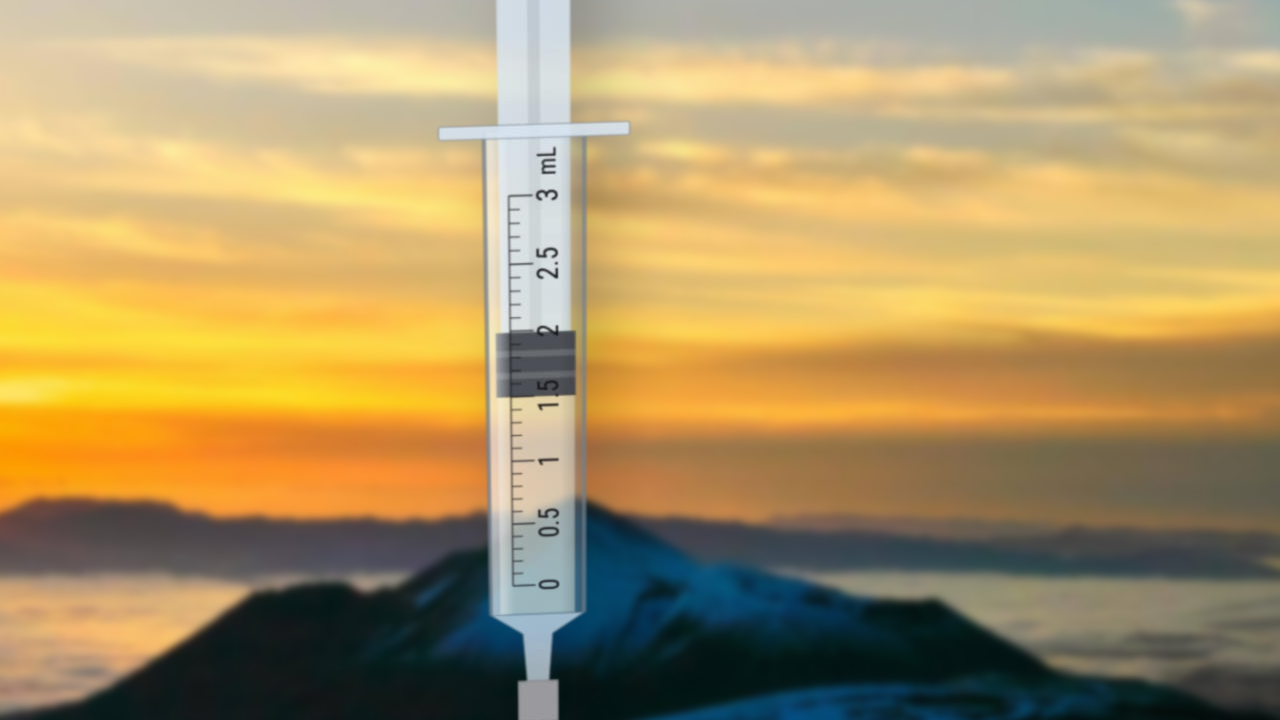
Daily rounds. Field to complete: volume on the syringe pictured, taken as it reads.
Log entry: 1.5 mL
